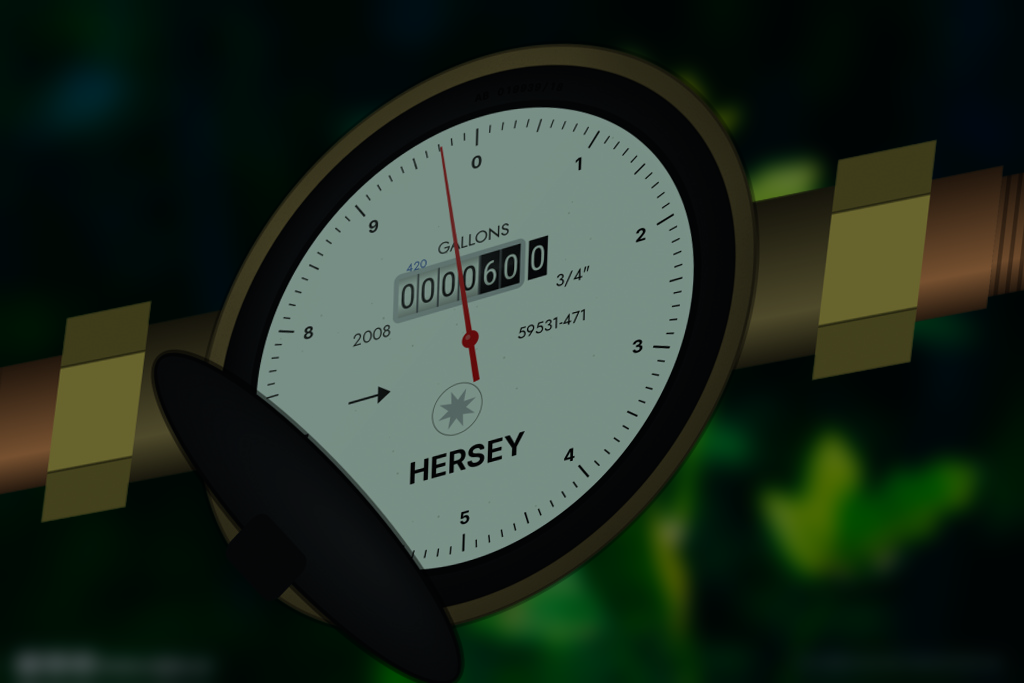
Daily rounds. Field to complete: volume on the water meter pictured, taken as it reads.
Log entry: 599.7 gal
